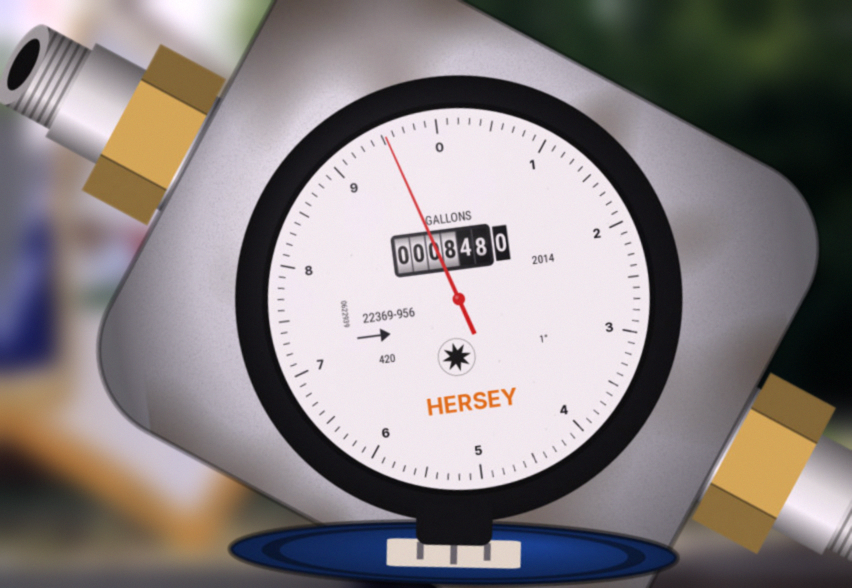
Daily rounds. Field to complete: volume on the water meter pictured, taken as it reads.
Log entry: 8479.5 gal
